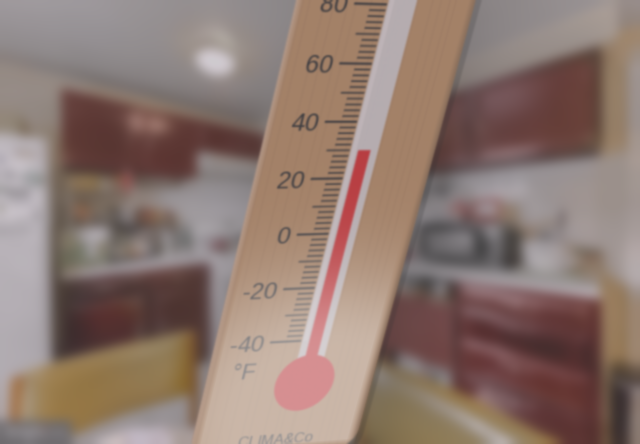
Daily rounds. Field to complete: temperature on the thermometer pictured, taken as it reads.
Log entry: 30 °F
